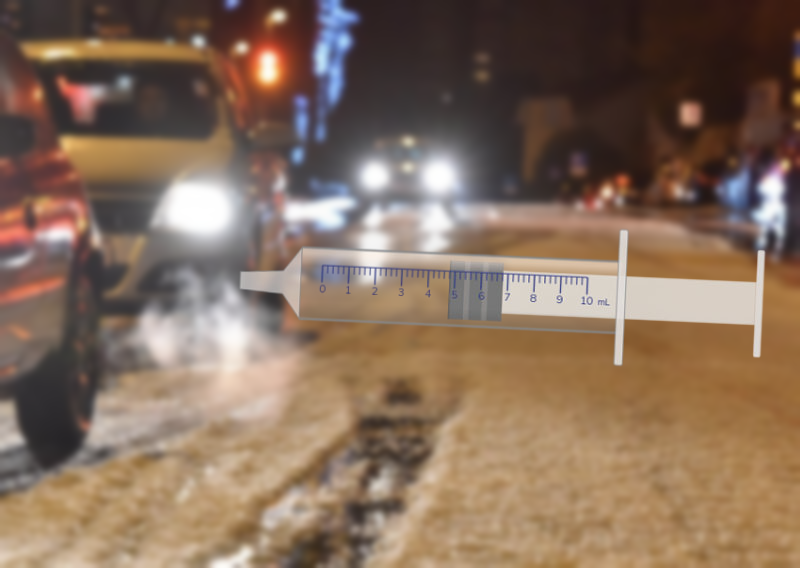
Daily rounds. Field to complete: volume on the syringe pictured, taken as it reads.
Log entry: 4.8 mL
